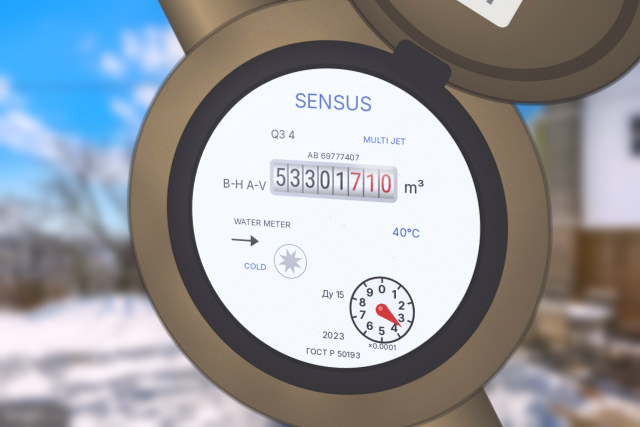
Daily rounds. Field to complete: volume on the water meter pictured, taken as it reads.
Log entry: 53301.7103 m³
